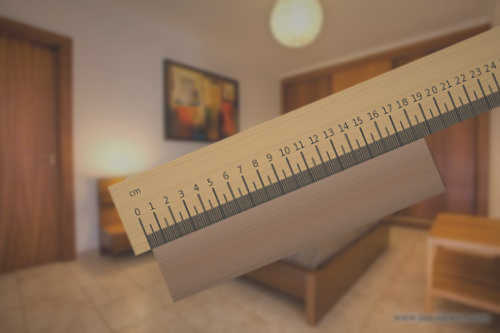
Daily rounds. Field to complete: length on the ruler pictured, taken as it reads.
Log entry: 18.5 cm
